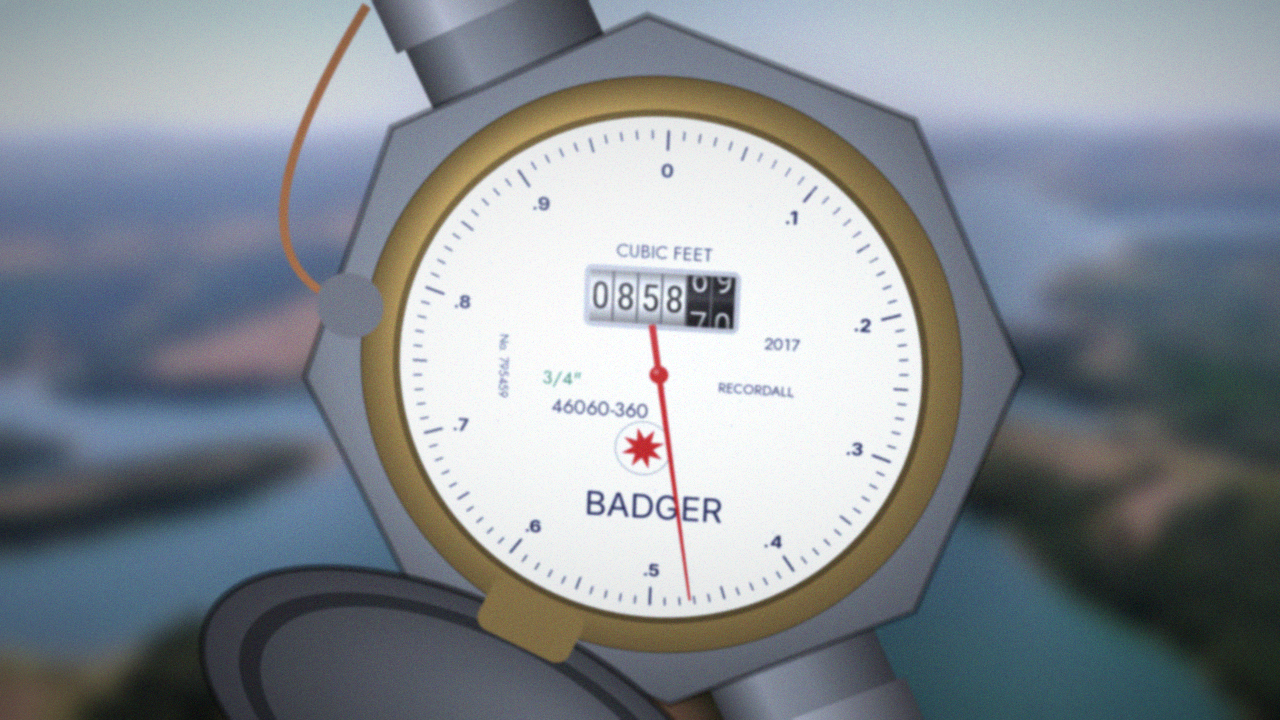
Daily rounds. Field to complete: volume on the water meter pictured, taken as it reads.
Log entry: 85869.47 ft³
